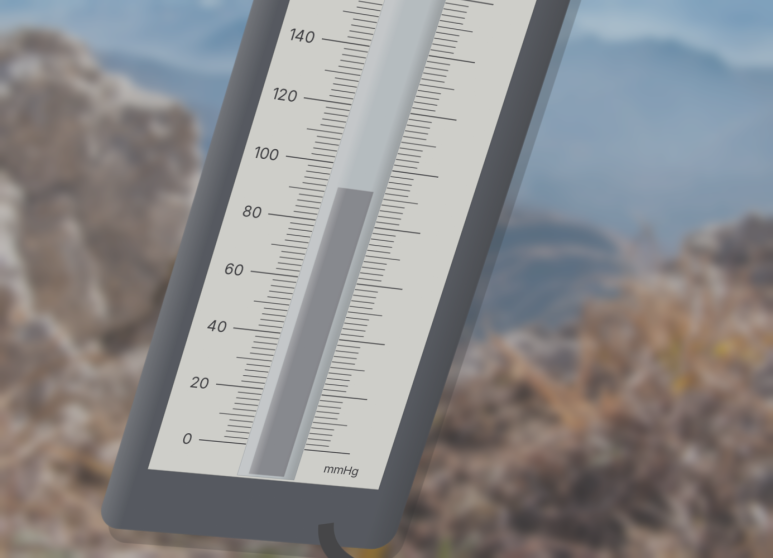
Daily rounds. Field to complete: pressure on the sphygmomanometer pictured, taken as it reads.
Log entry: 92 mmHg
